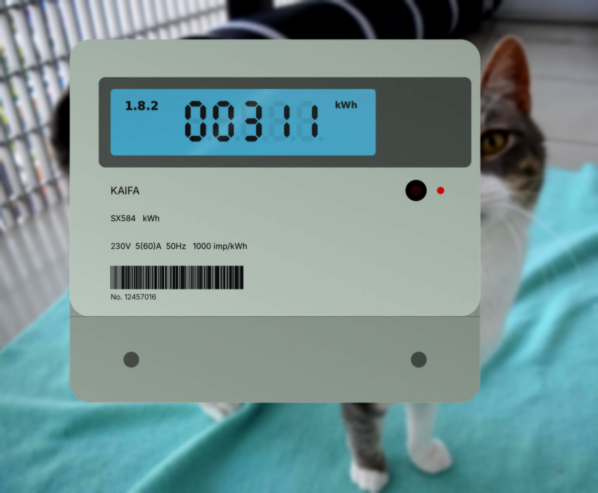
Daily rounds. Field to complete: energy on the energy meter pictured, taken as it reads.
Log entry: 311 kWh
